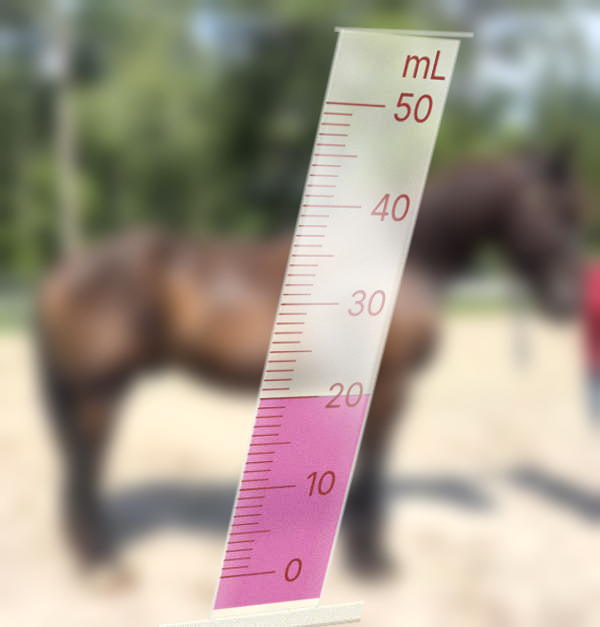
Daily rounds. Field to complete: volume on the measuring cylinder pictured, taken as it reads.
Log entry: 20 mL
